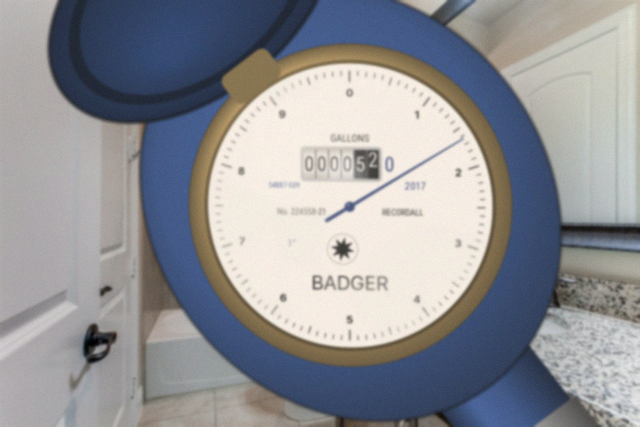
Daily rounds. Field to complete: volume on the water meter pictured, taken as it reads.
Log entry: 521.6 gal
